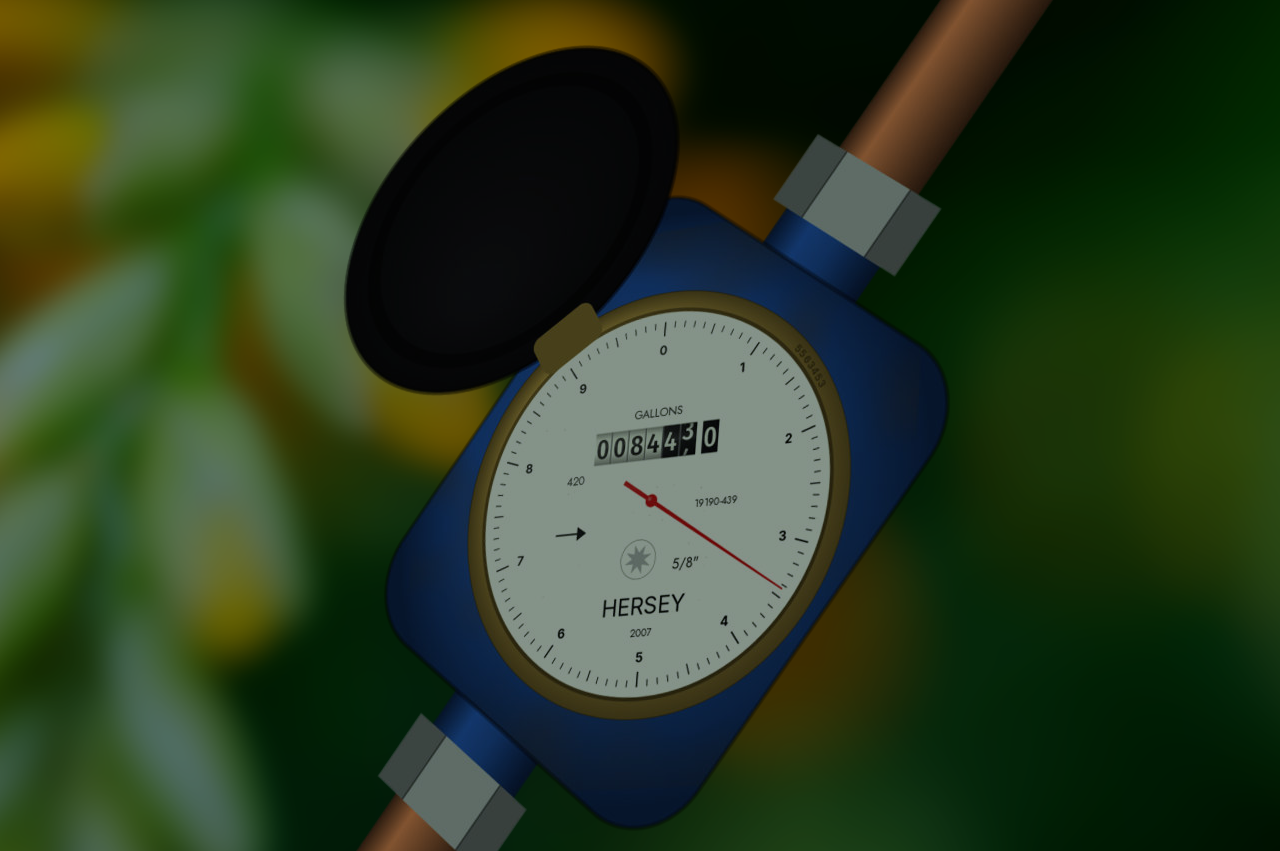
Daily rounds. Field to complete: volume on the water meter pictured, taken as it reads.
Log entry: 84433.4 gal
